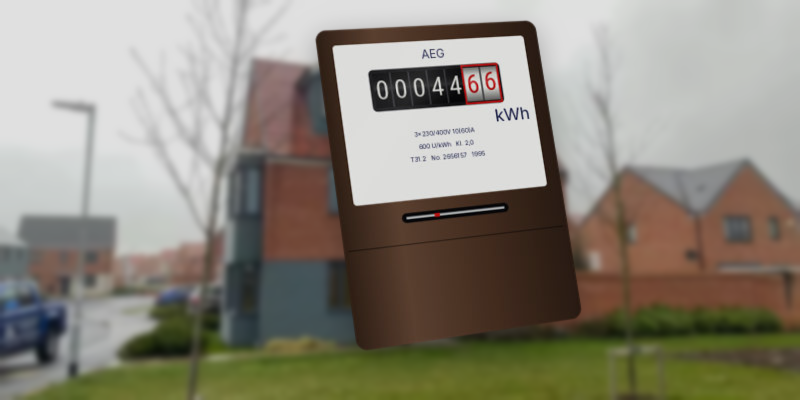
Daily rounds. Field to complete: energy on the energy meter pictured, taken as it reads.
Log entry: 44.66 kWh
